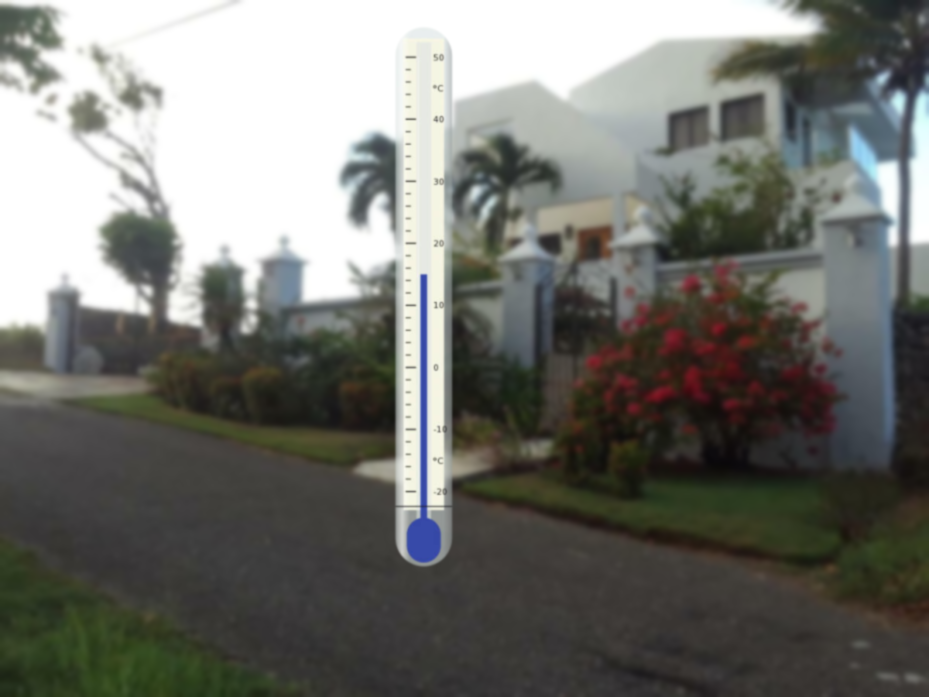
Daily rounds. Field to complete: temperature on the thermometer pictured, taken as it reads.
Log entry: 15 °C
